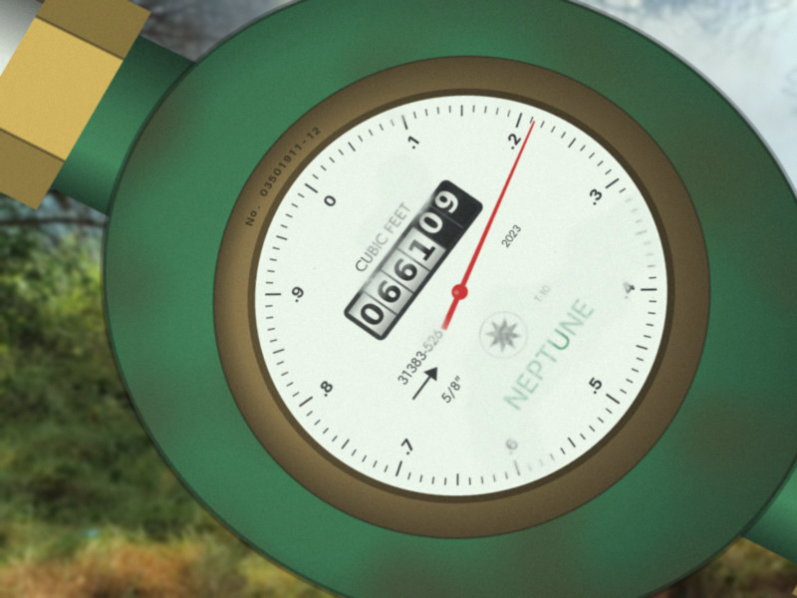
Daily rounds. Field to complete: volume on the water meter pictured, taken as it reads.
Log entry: 66109.21 ft³
